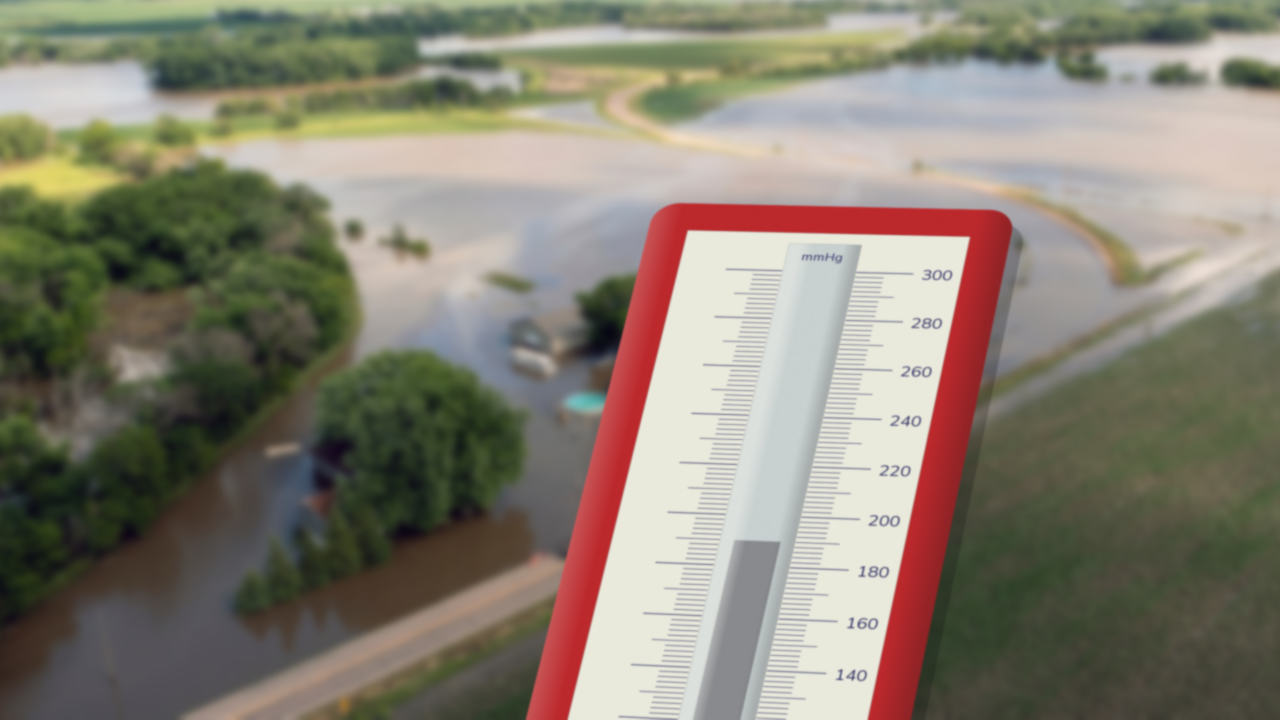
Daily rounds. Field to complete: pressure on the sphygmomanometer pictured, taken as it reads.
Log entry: 190 mmHg
